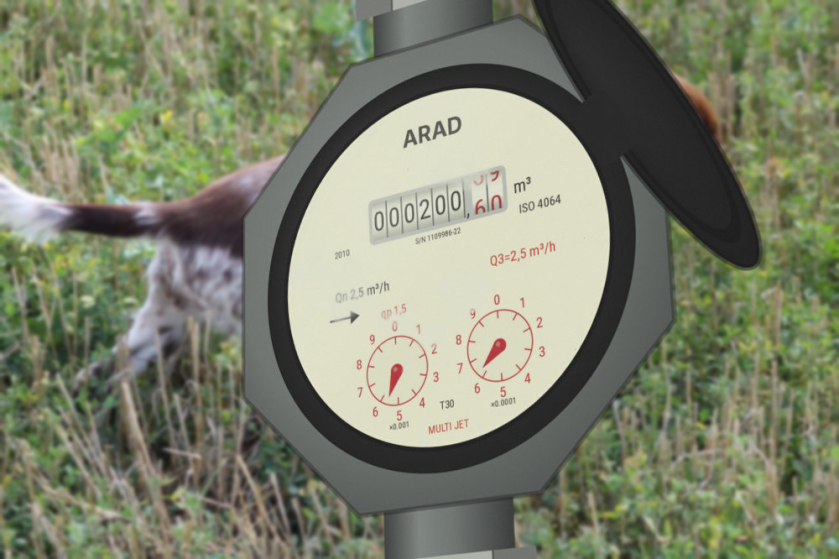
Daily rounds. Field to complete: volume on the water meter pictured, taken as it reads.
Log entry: 200.5956 m³
